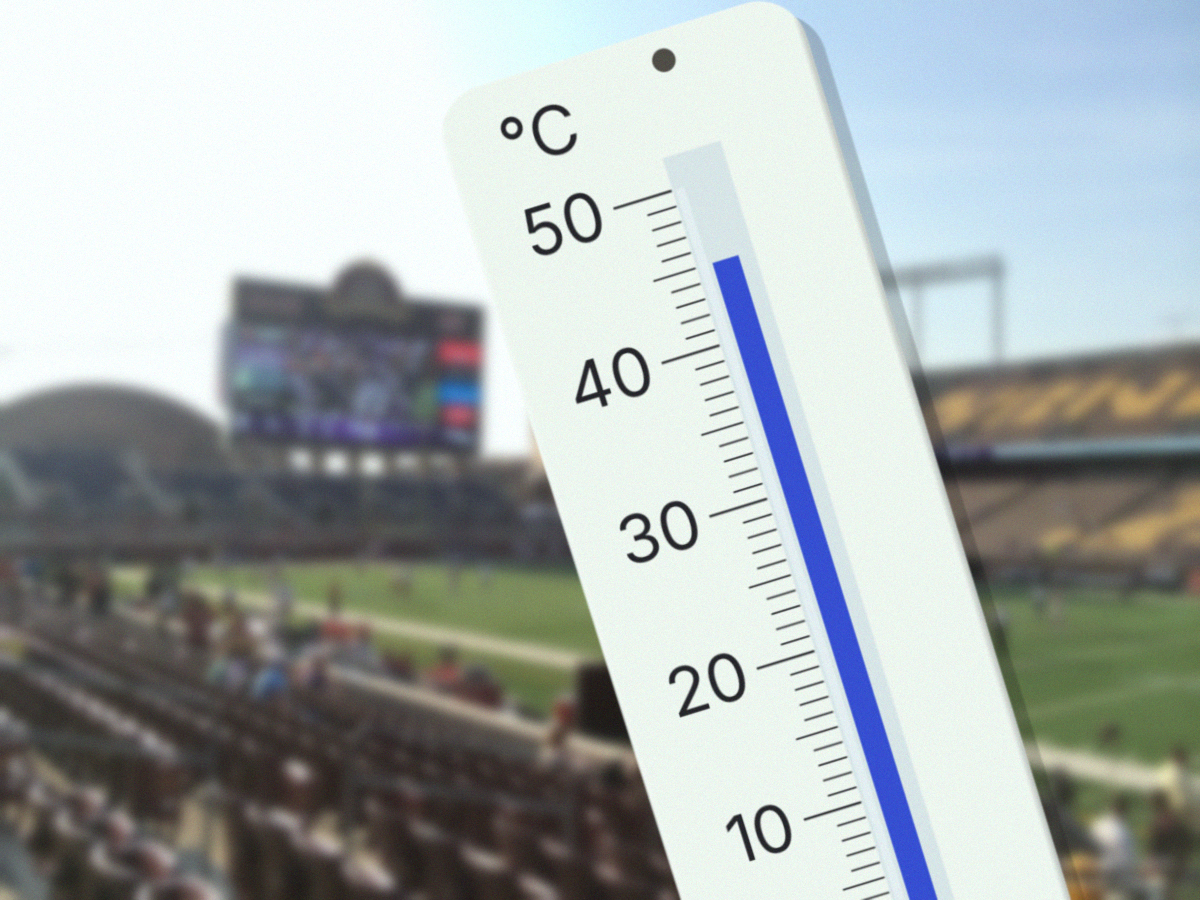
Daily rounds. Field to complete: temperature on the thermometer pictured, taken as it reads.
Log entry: 45 °C
